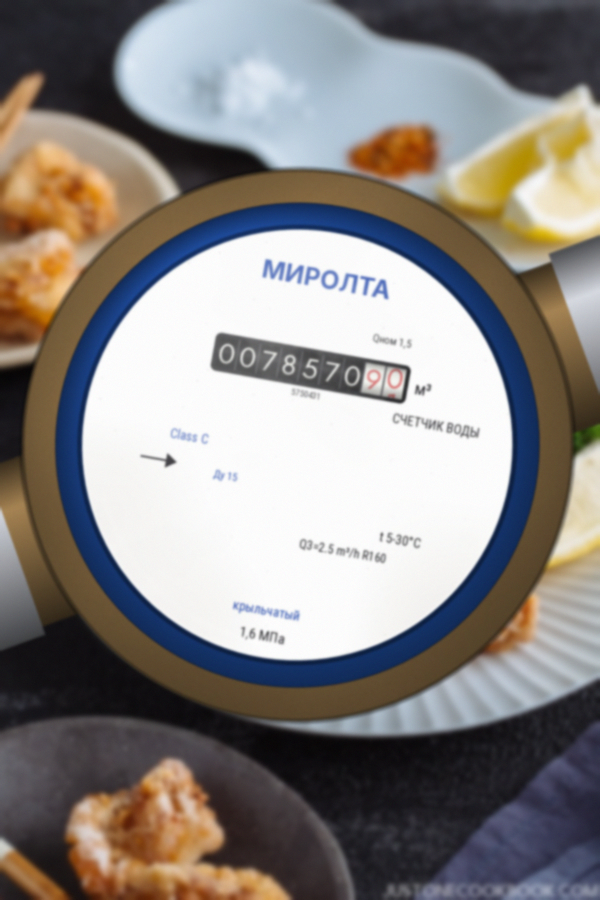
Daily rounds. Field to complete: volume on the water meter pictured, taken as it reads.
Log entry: 78570.90 m³
